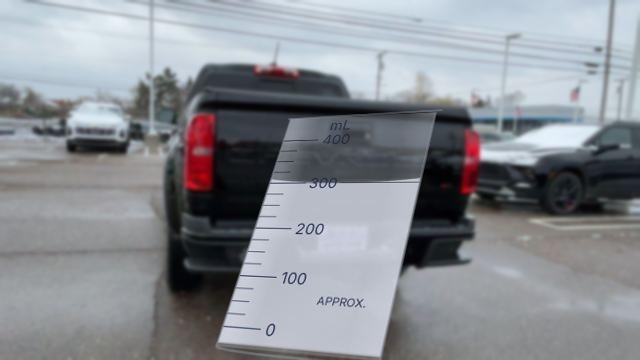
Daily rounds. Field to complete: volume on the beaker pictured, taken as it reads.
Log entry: 300 mL
